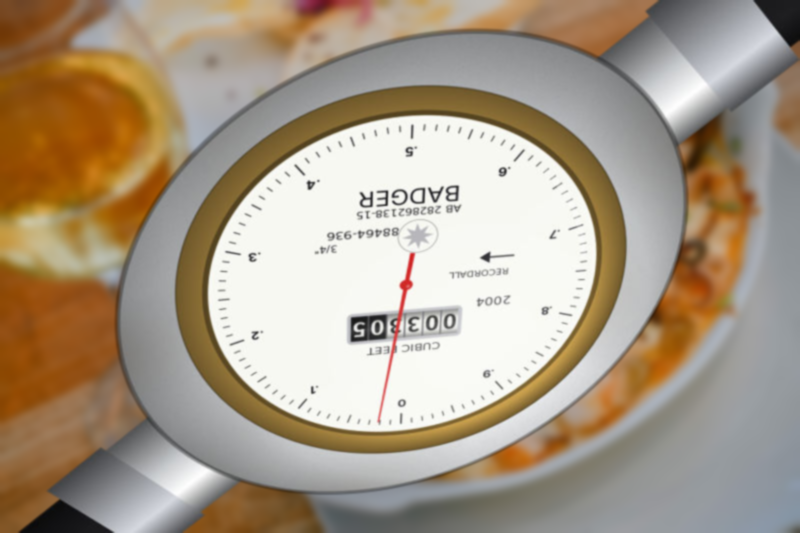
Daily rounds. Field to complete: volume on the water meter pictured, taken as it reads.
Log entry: 3305.02 ft³
